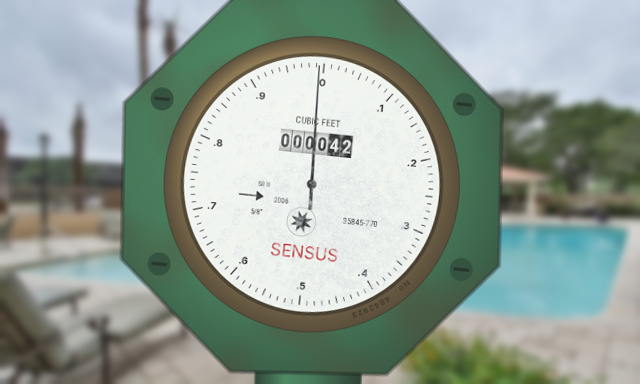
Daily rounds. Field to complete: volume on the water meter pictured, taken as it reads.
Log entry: 41.99 ft³
